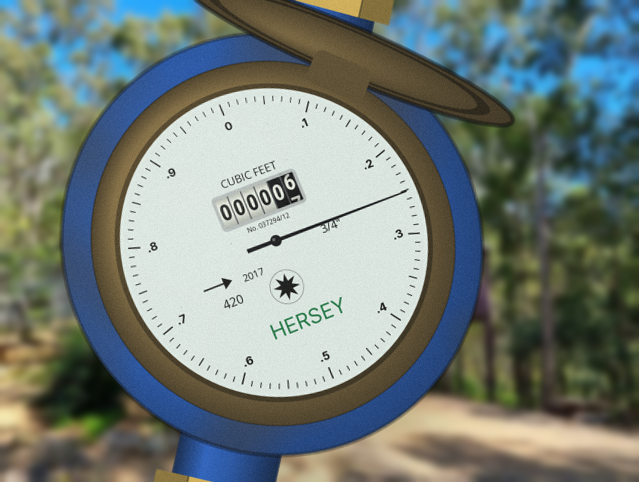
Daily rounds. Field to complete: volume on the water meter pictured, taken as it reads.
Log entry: 6.25 ft³
